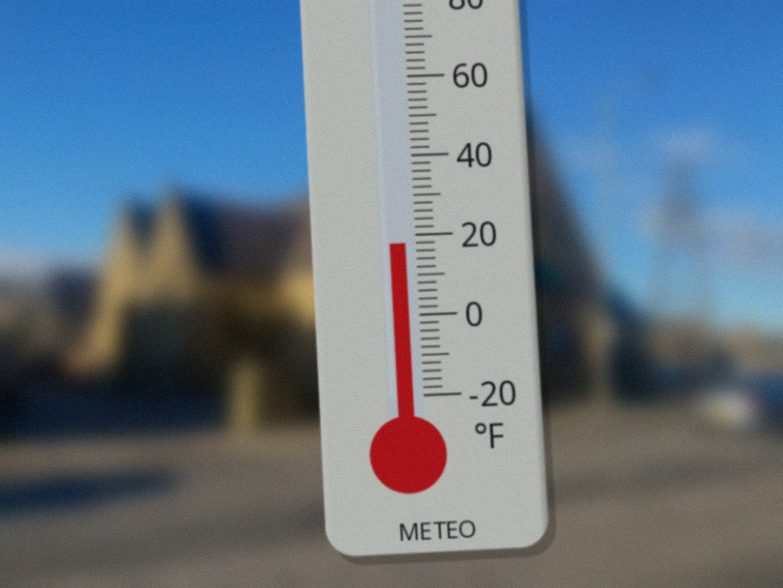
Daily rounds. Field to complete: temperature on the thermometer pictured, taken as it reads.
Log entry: 18 °F
